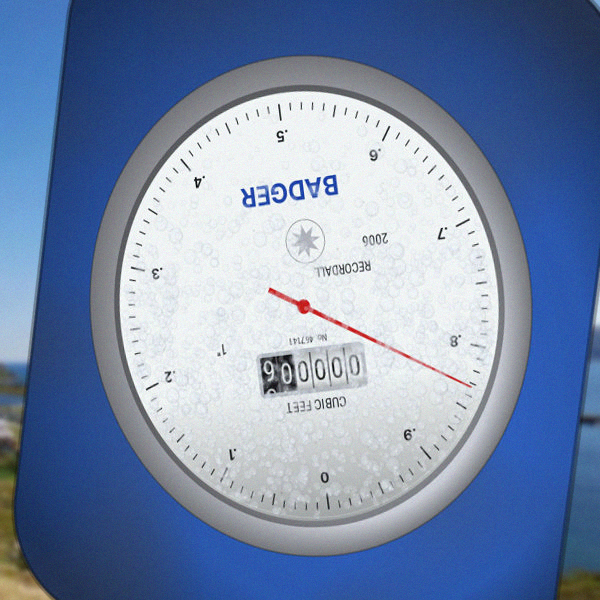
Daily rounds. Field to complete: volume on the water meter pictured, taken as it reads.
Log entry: 5.83 ft³
